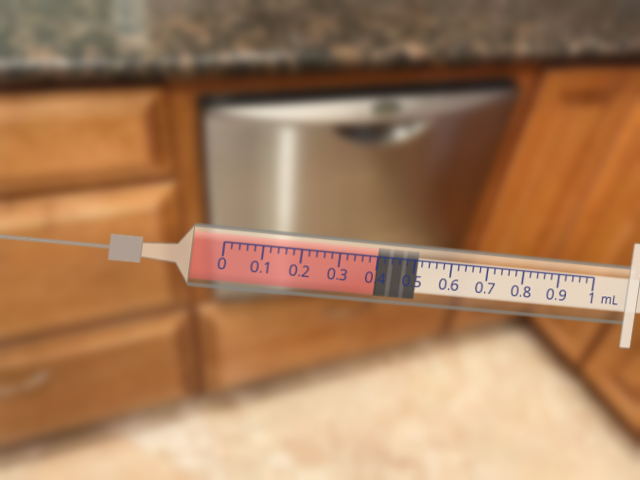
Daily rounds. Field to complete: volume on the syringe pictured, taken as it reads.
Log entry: 0.4 mL
